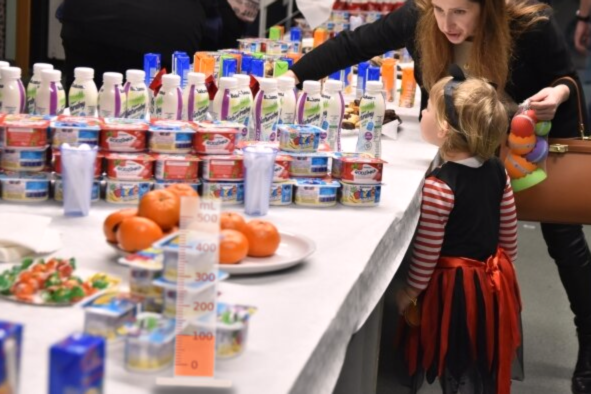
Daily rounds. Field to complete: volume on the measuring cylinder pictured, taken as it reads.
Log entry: 100 mL
